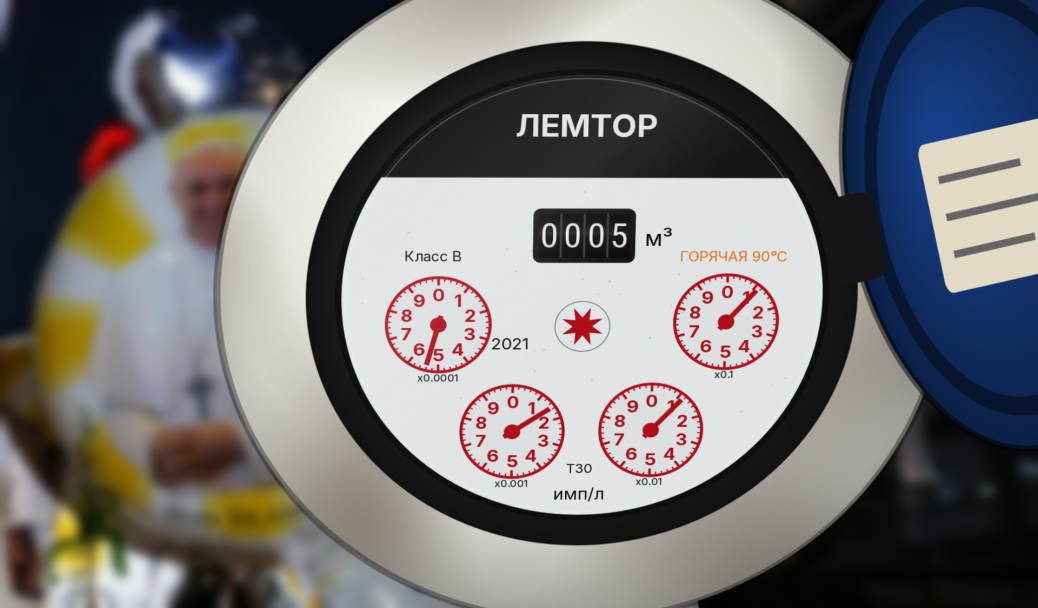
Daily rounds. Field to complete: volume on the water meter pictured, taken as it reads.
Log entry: 5.1115 m³
